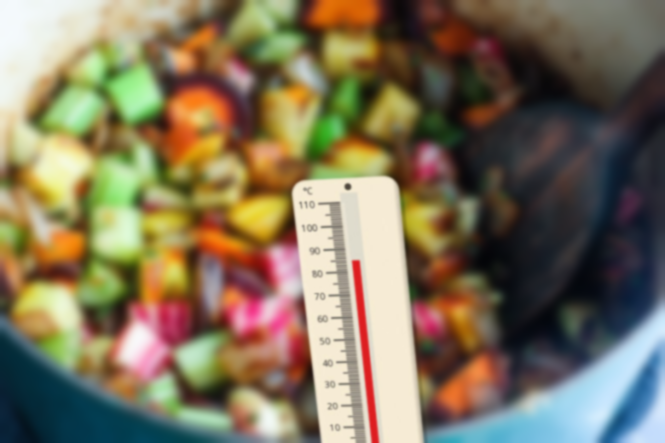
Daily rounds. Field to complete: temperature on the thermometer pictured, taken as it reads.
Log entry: 85 °C
